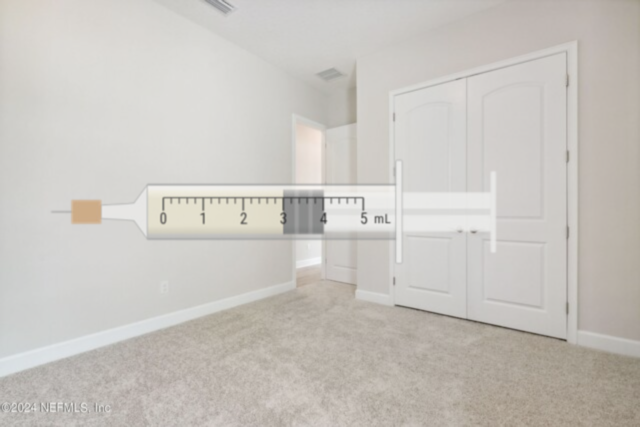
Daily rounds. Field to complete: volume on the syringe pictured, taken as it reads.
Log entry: 3 mL
